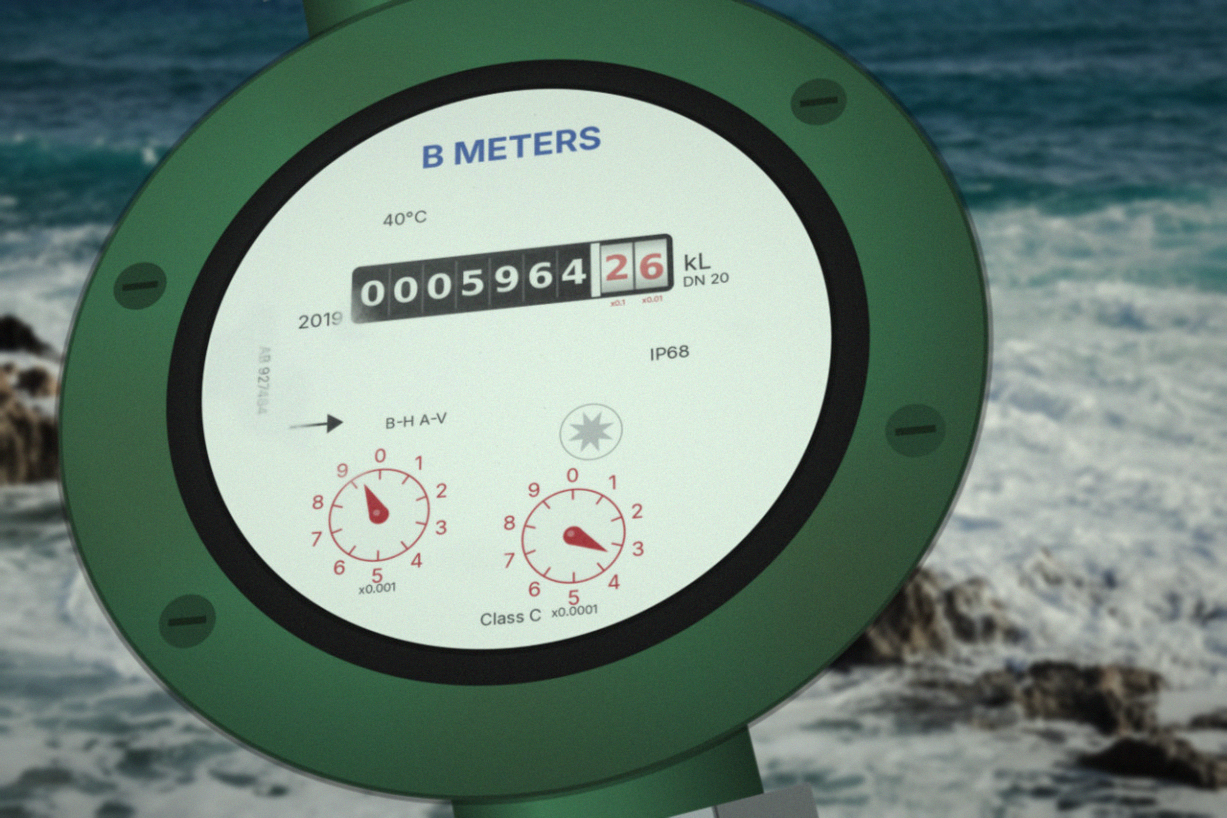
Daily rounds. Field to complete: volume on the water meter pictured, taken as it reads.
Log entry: 5964.2593 kL
